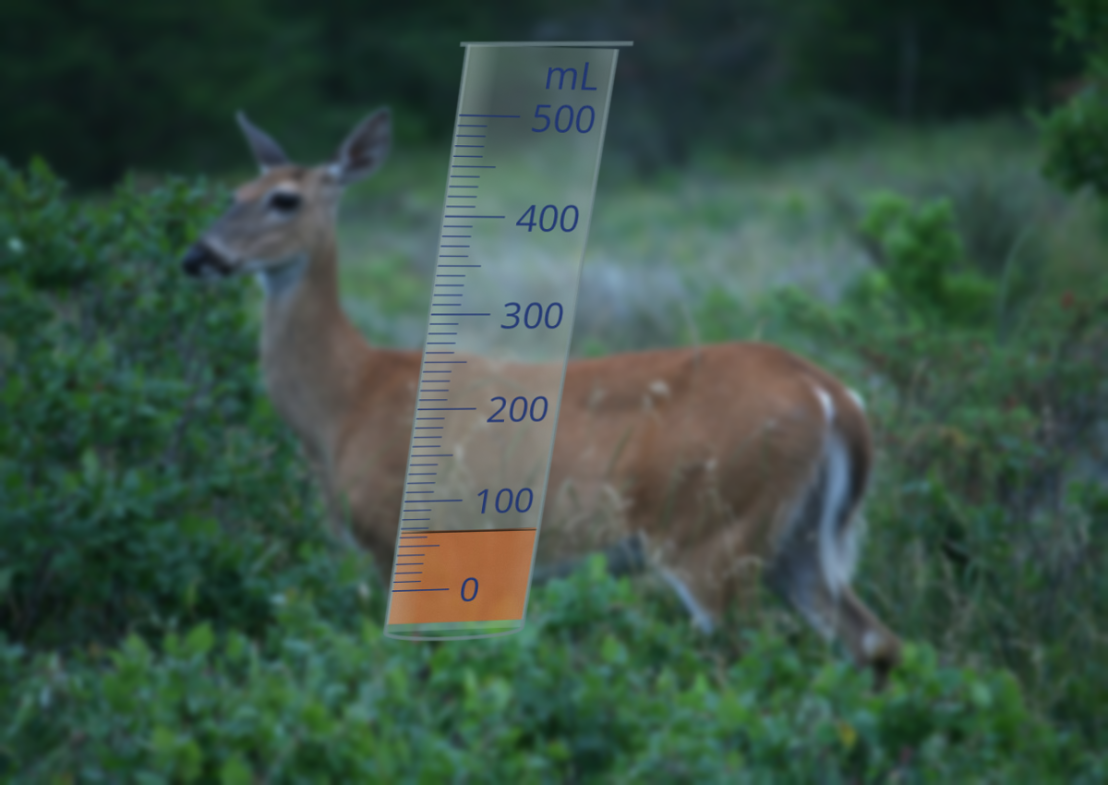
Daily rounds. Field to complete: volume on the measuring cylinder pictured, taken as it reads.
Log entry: 65 mL
